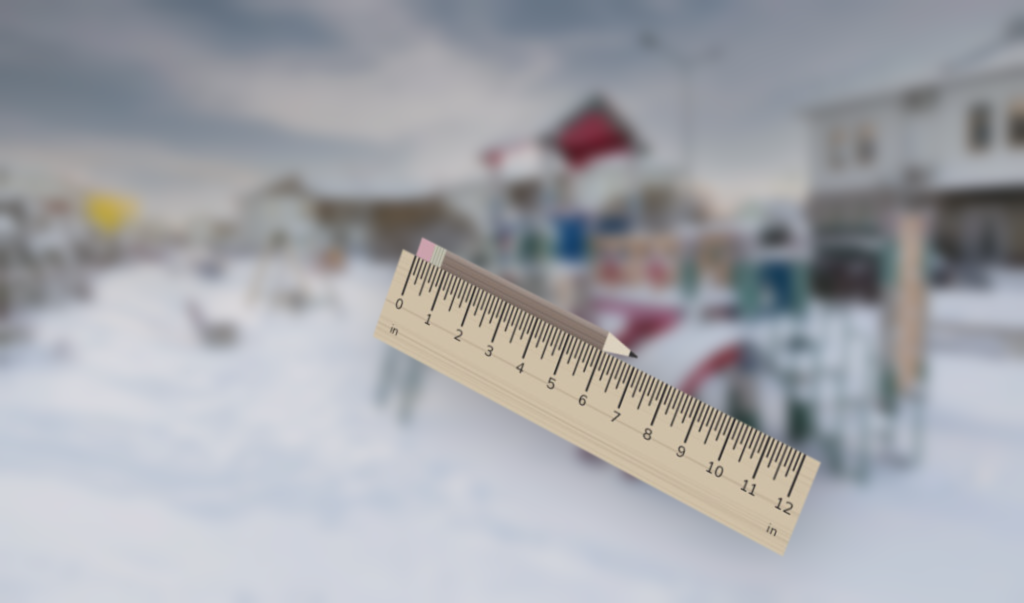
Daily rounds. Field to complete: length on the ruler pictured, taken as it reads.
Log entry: 7 in
